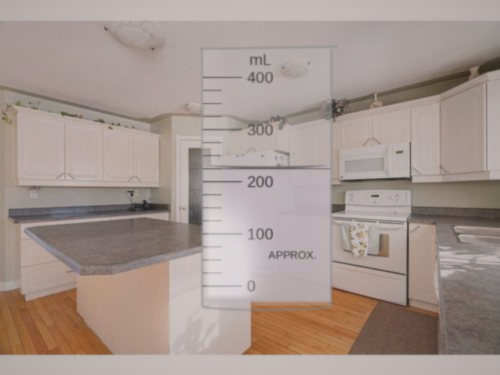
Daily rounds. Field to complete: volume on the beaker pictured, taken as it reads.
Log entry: 225 mL
